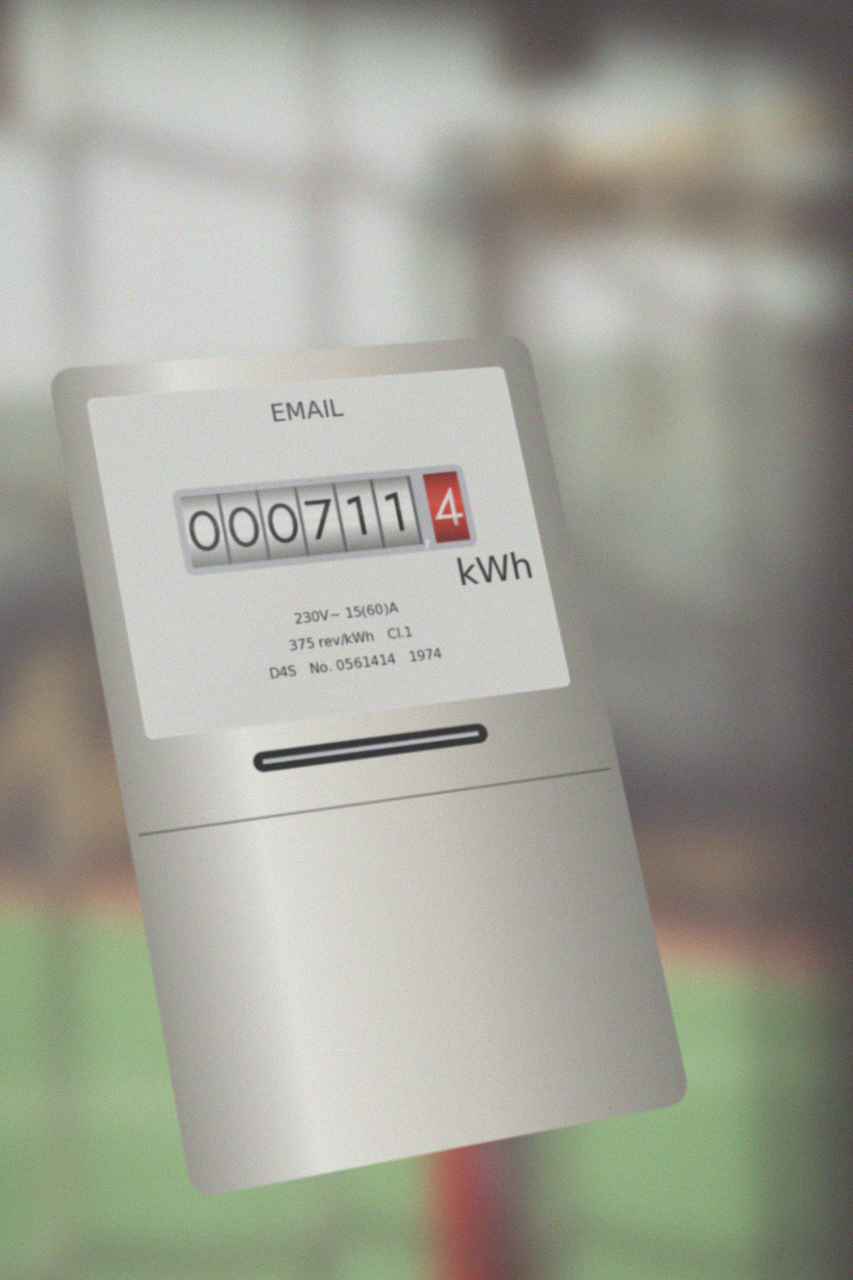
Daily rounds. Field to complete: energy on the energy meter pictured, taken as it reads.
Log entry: 711.4 kWh
